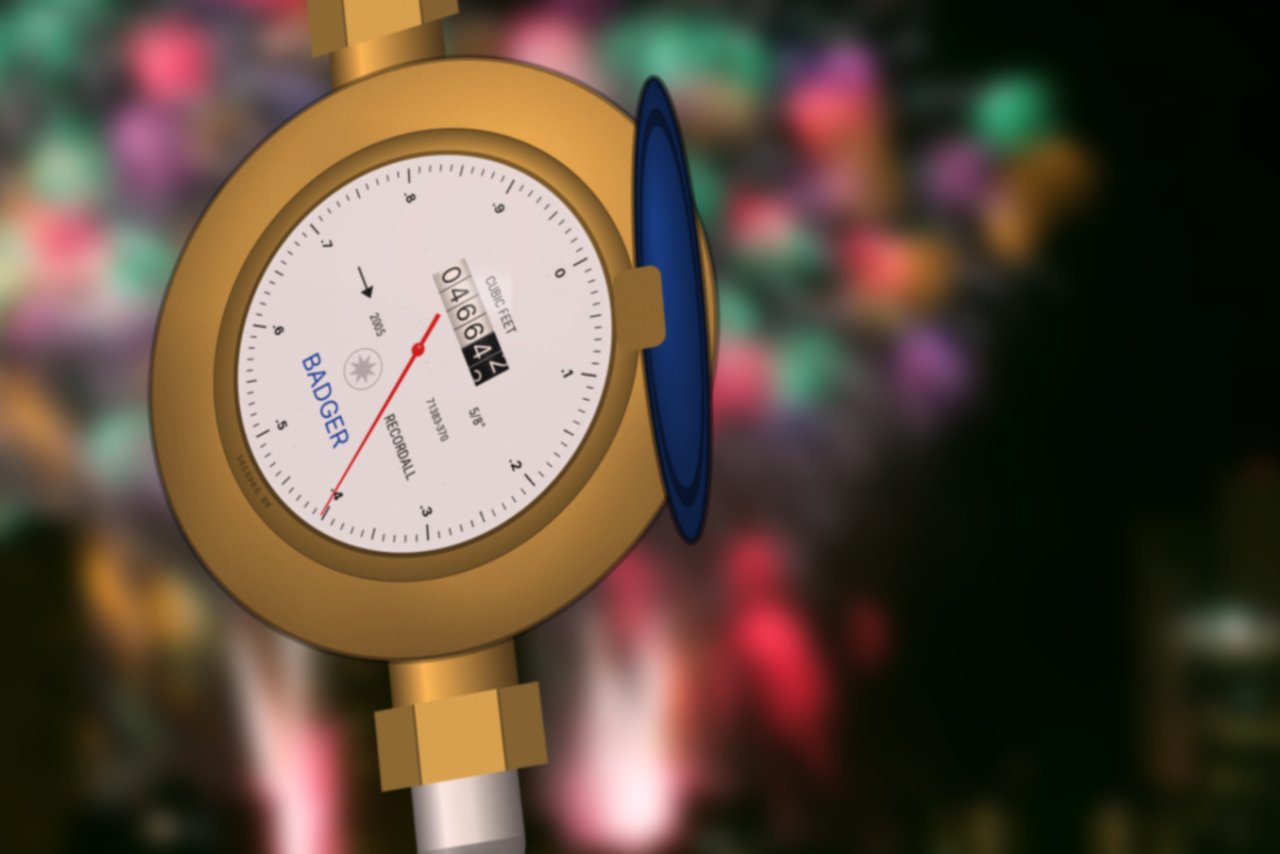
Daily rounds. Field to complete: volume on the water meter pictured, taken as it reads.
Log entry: 46642.40 ft³
